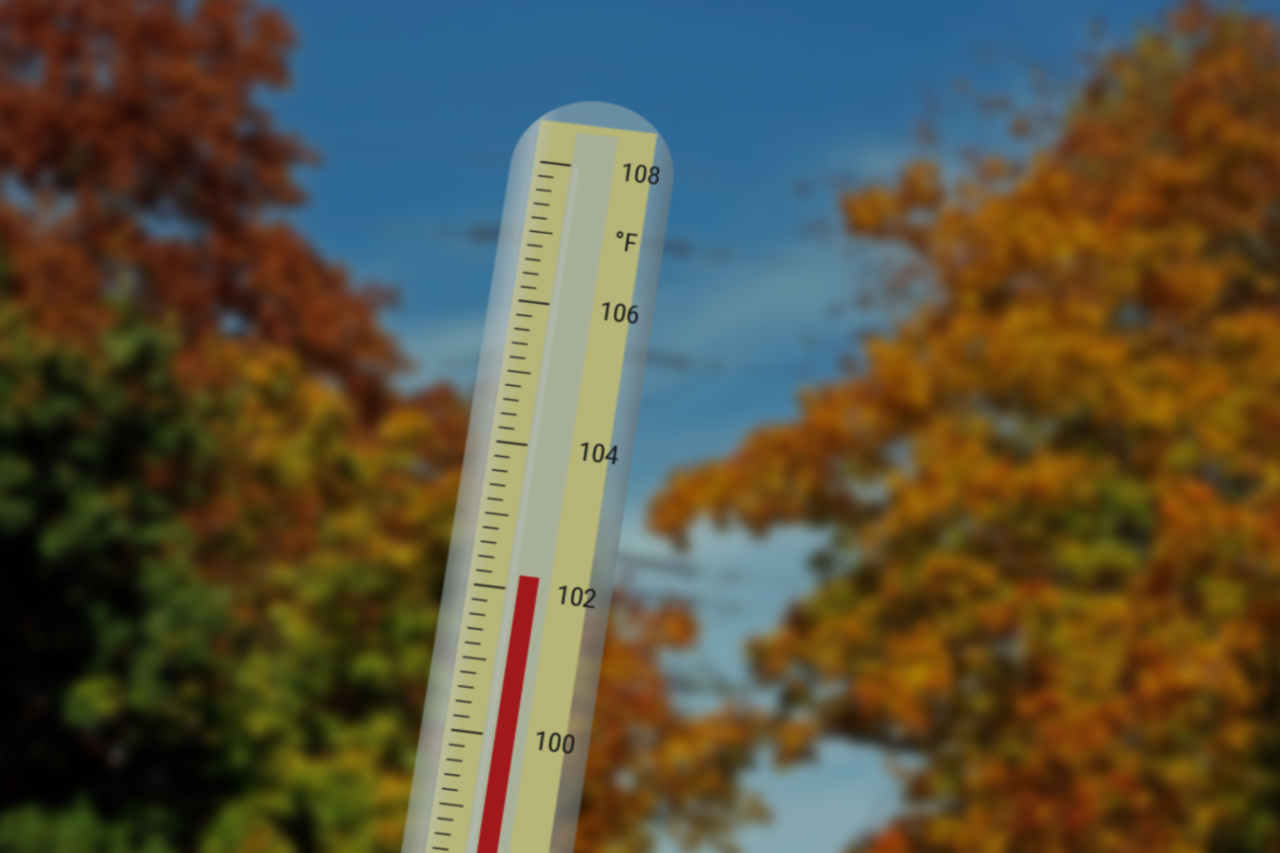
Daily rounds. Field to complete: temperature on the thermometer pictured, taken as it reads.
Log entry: 102.2 °F
